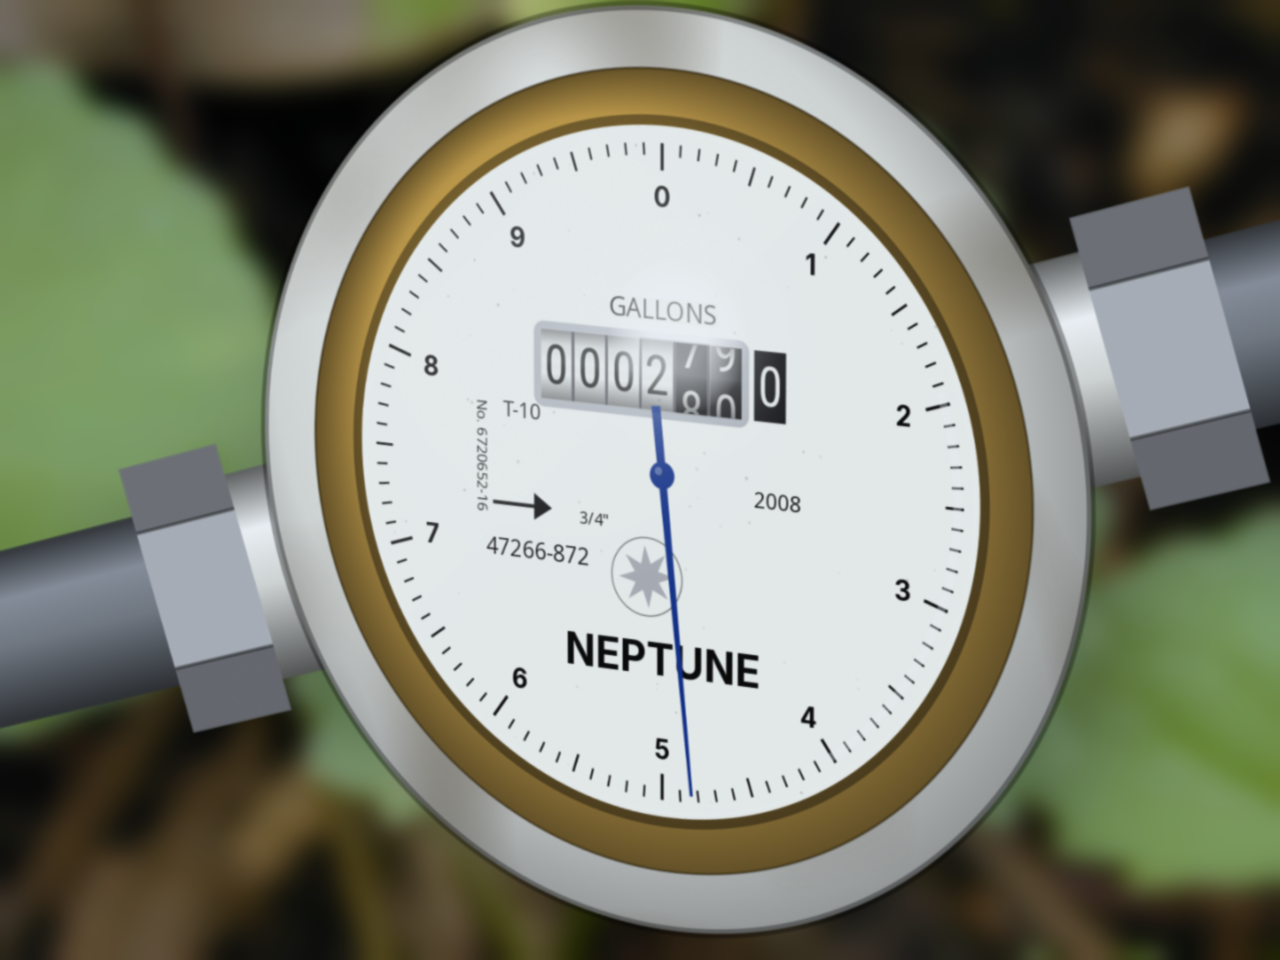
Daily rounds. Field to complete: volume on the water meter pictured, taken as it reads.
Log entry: 2794.8 gal
